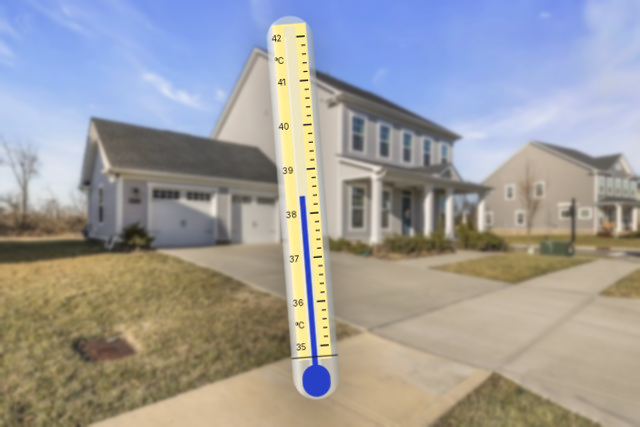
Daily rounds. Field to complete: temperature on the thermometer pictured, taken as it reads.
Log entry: 38.4 °C
